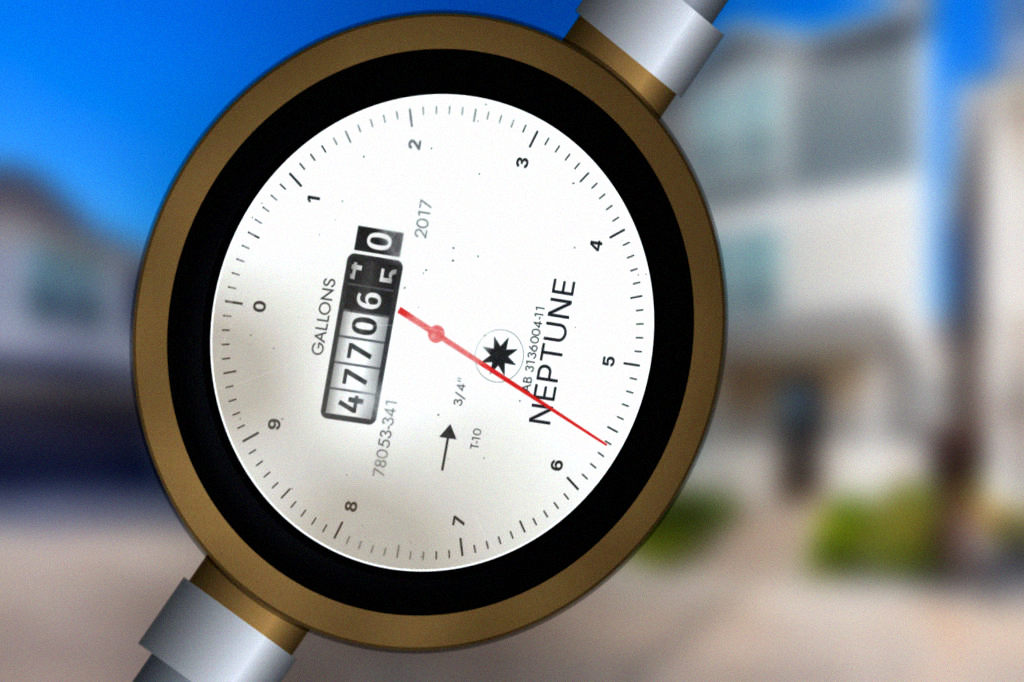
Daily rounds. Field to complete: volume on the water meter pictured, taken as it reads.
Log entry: 4770645.6 gal
